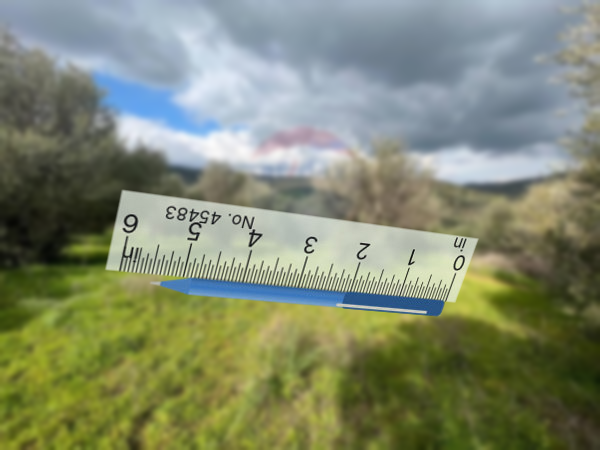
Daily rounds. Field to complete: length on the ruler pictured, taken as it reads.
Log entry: 5.5 in
